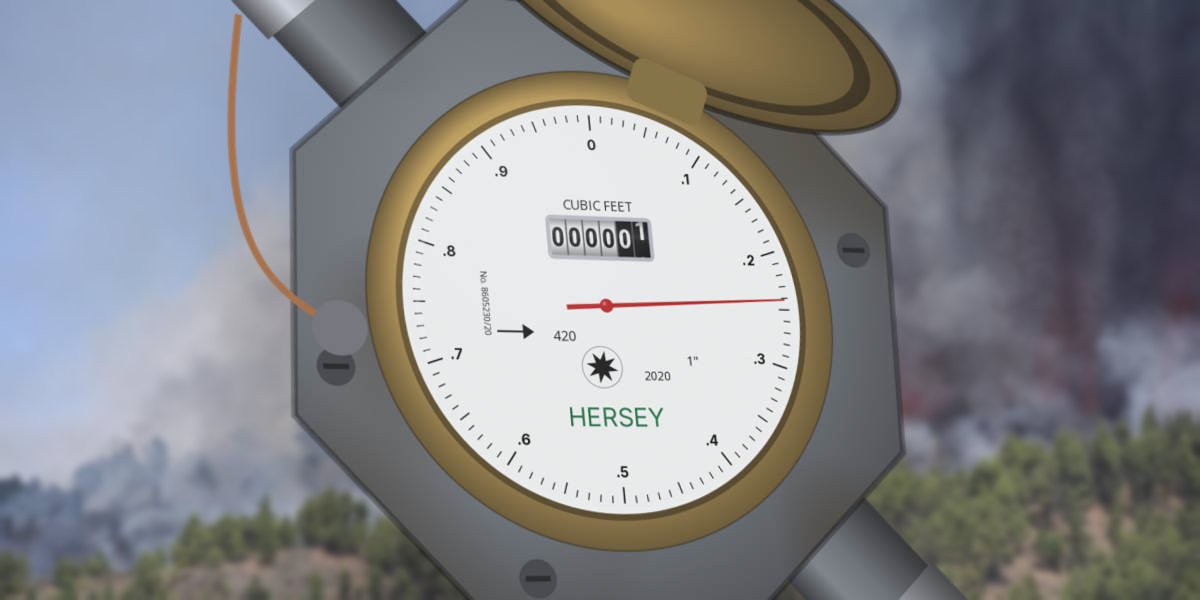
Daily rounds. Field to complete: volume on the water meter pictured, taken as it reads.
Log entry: 1.24 ft³
